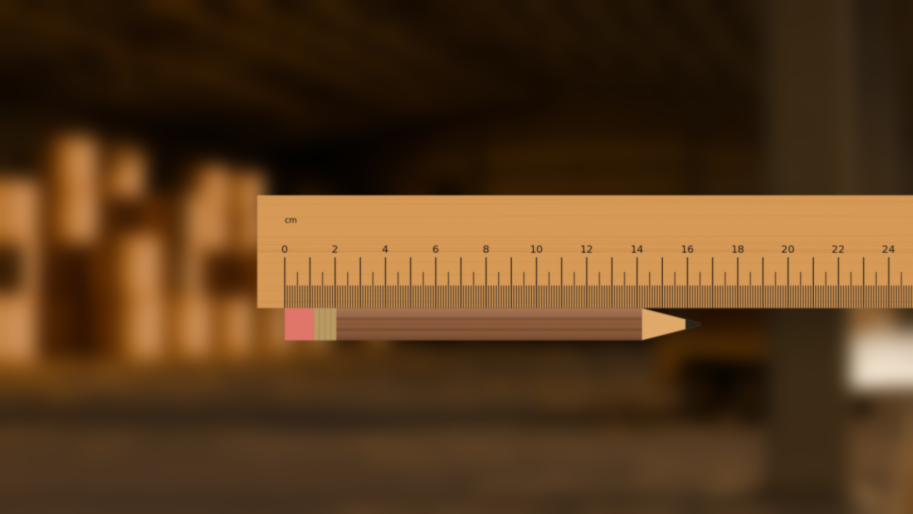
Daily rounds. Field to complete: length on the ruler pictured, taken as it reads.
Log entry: 16.5 cm
